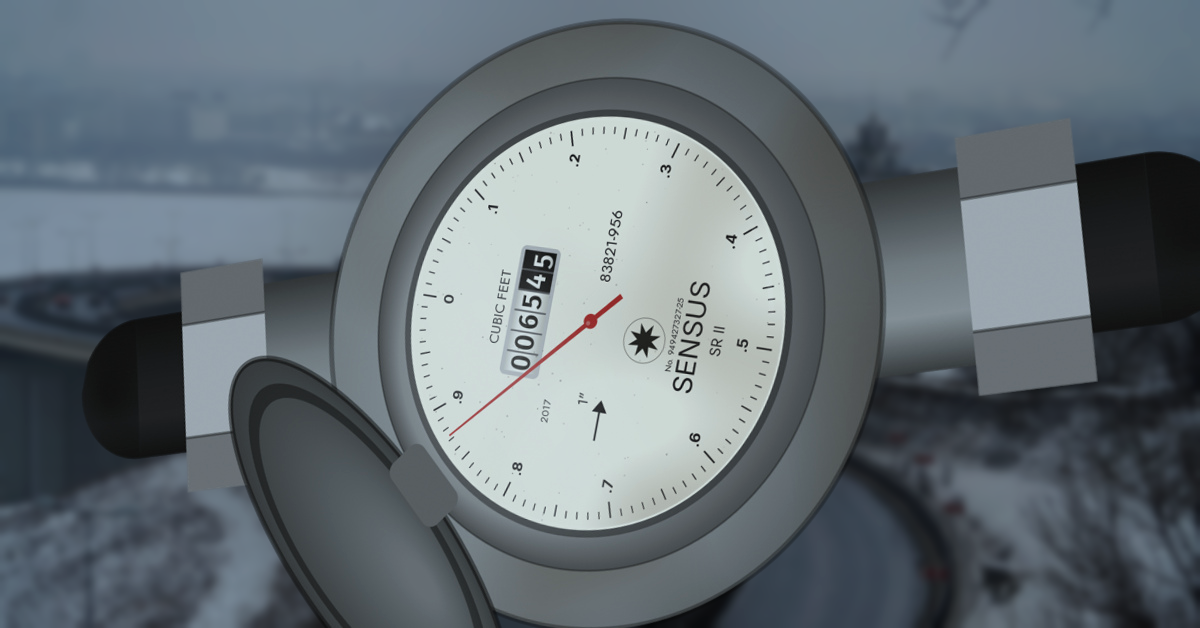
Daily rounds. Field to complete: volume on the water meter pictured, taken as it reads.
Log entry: 6544.87 ft³
